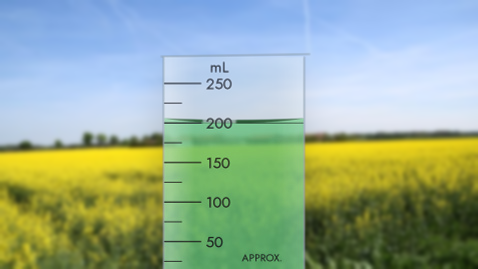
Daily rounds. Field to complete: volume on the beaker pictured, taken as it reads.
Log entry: 200 mL
